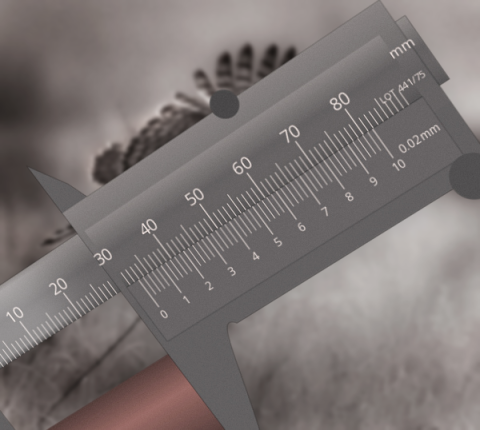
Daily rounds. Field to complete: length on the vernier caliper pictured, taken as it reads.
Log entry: 32.8 mm
